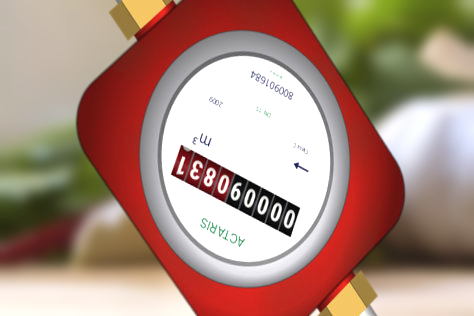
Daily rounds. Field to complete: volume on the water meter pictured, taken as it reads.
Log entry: 9.0831 m³
